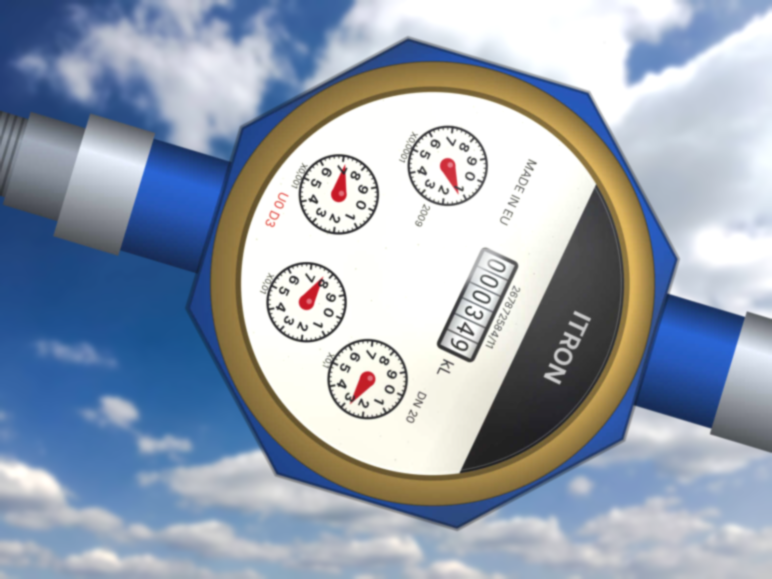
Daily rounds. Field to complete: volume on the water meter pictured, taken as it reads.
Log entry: 349.2771 kL
